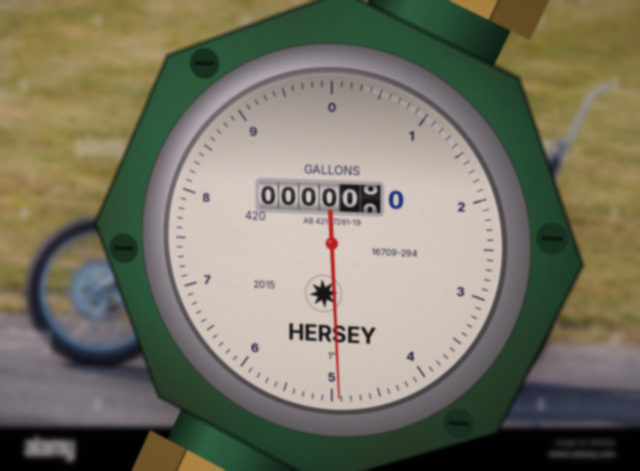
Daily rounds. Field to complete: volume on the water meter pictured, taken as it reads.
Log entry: 84.9 gal
